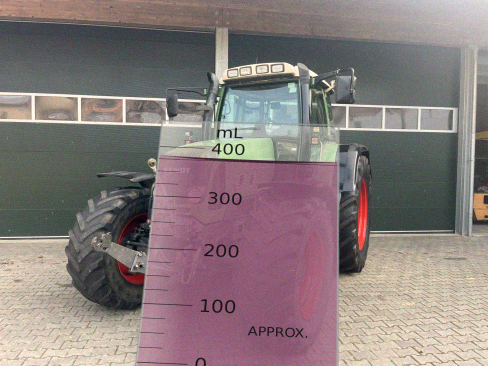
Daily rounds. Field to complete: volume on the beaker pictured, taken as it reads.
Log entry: 375 mL
